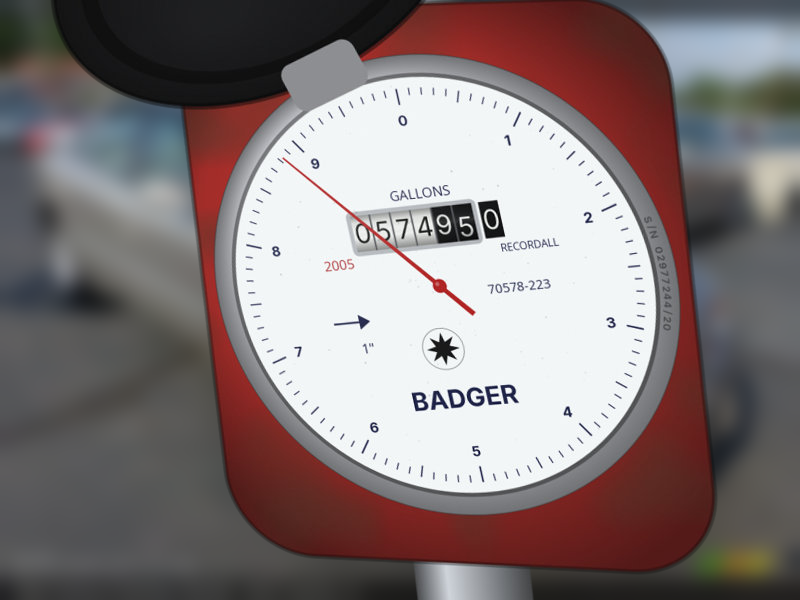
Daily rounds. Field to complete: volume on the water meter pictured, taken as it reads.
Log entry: 574948.8 gal
